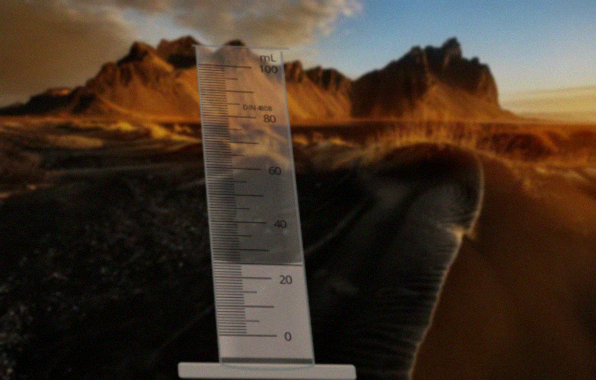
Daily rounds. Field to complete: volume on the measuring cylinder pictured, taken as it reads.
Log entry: 25 mL
